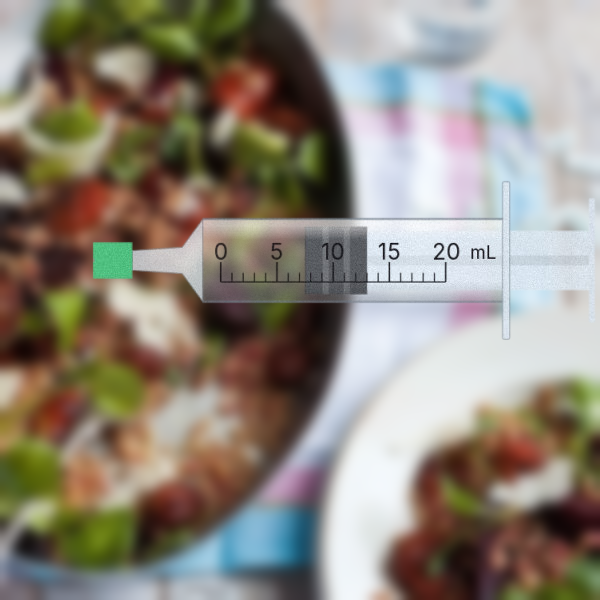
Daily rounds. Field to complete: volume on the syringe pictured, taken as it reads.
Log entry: 7.5 mL
